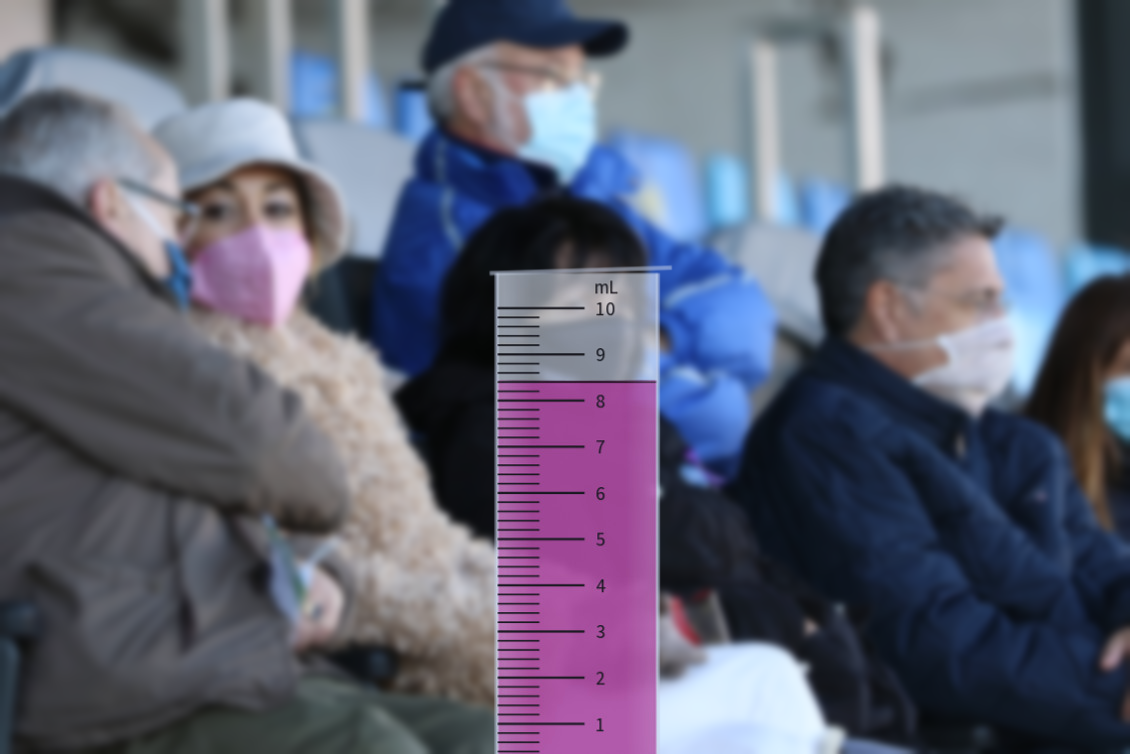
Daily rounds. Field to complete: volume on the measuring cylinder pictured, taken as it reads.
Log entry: 8.4 mL
